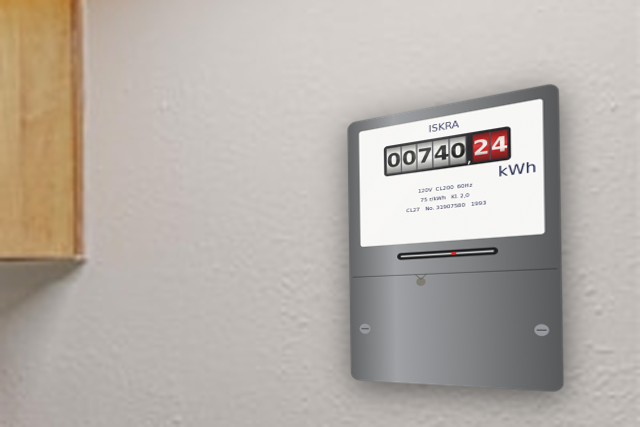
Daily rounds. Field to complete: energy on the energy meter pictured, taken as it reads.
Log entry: 740.24 kWh
